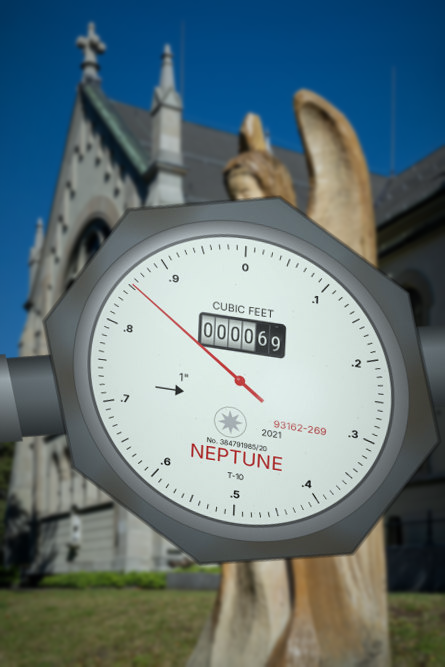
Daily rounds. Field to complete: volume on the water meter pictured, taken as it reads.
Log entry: 68.85 ft³
